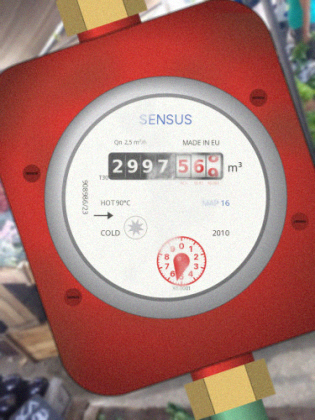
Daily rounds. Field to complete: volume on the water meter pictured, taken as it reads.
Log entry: 2997.5685 m³
